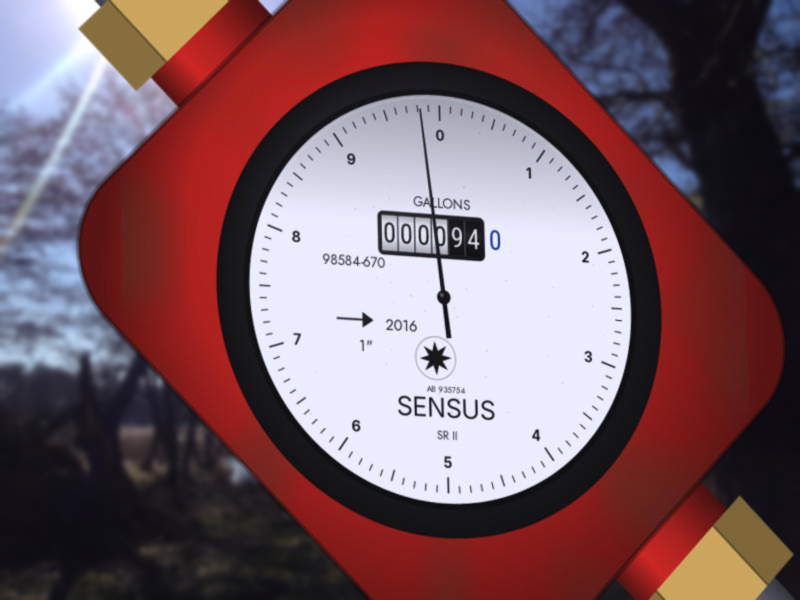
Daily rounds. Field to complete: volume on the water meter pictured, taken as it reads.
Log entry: 939.8 gal
